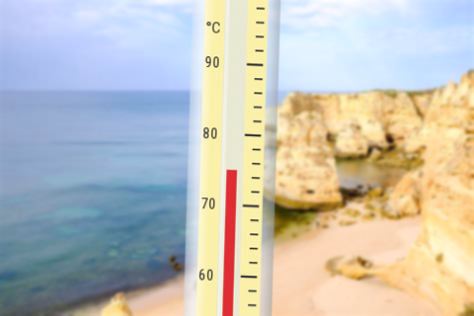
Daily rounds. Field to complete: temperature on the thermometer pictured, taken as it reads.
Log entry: 75 °C
